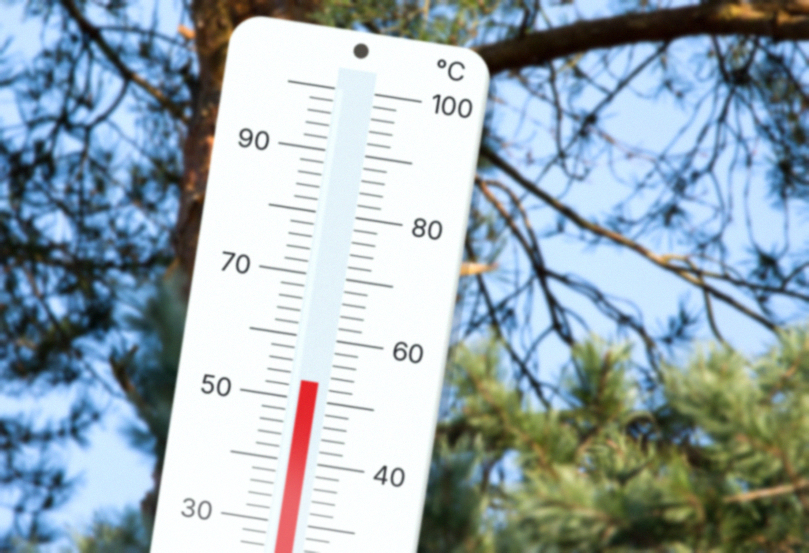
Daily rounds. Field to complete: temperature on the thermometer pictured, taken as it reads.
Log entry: 53 °C
